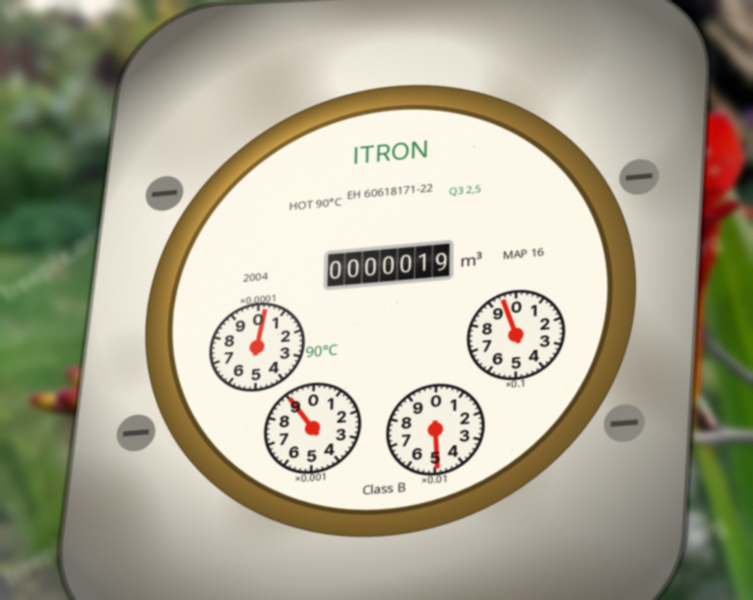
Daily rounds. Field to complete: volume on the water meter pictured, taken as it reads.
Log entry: 18.9490 m³
